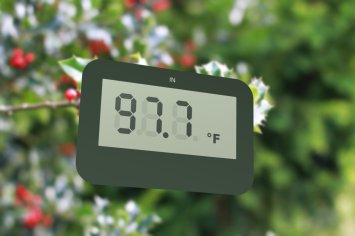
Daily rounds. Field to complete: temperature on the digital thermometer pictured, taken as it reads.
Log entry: 97.7 °F
